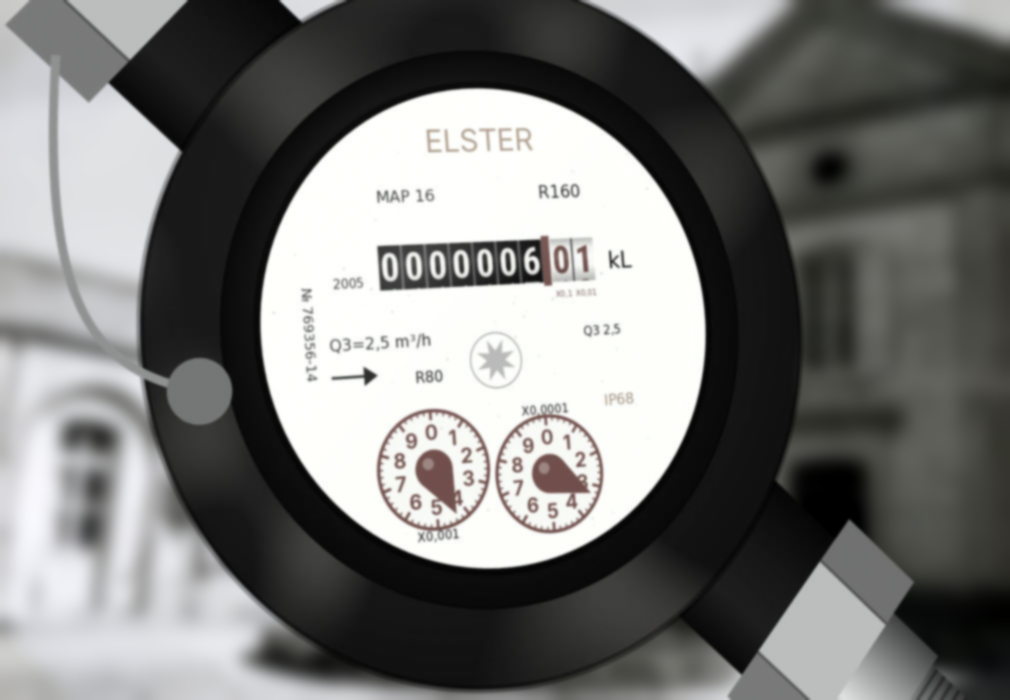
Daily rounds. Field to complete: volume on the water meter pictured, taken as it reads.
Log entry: 6.0143 kL
